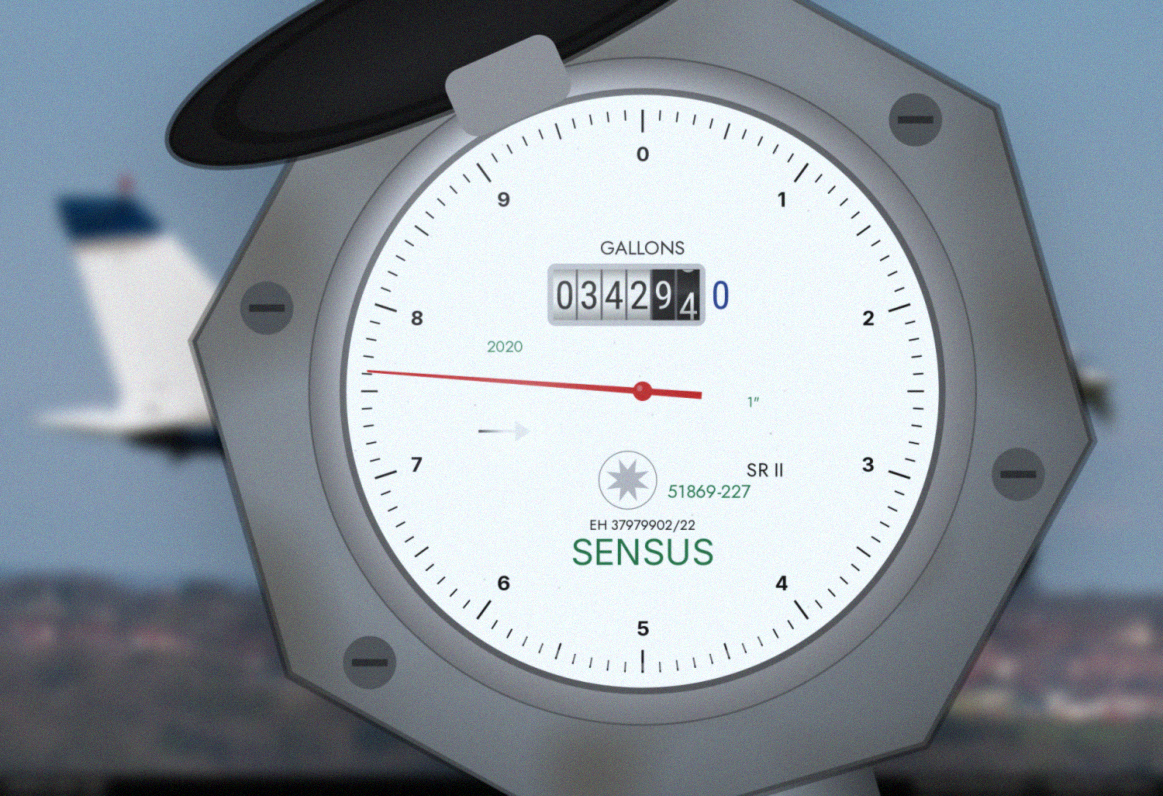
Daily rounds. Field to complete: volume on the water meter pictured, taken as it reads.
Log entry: 342937.6 gal
